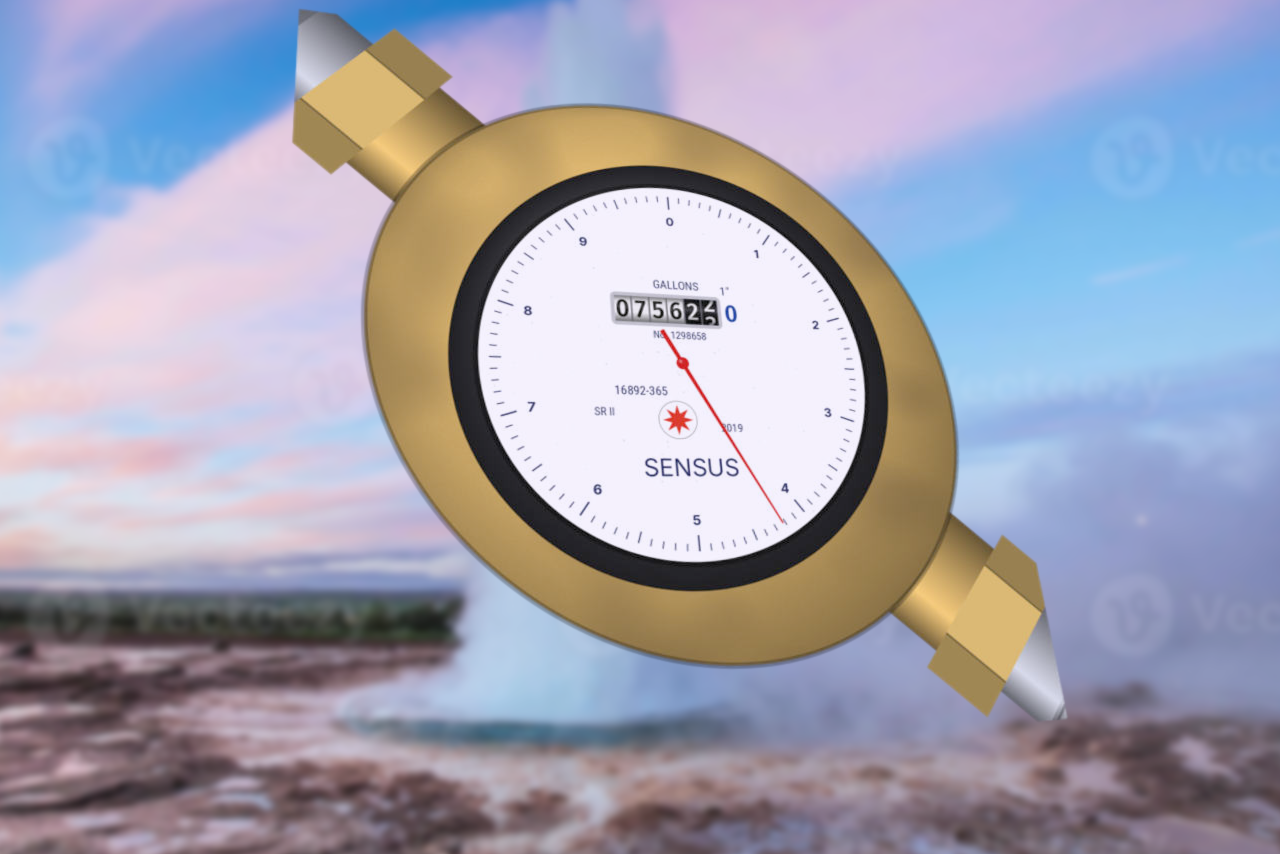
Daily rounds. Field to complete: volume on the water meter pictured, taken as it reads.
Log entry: 756224.2 gal
